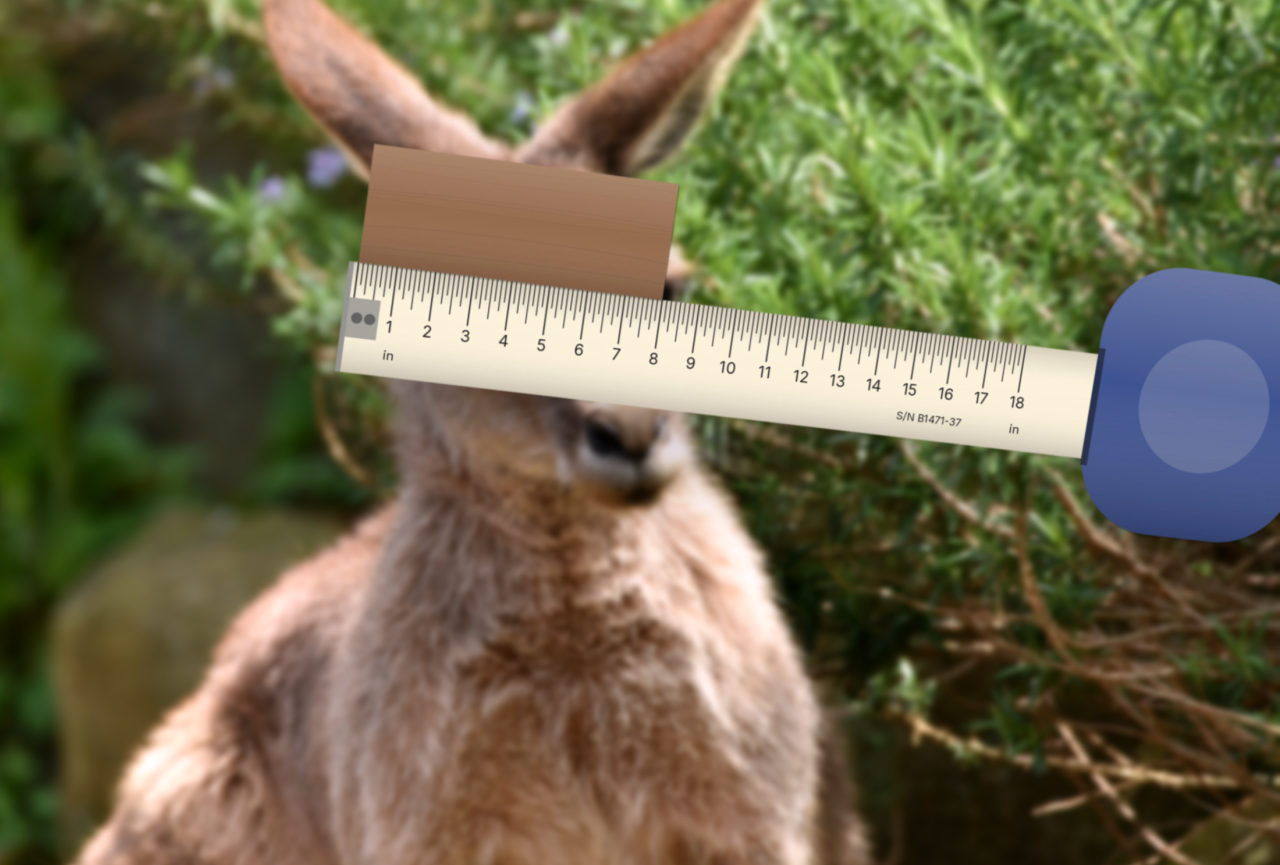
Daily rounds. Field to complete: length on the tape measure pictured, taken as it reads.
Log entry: 8 in
